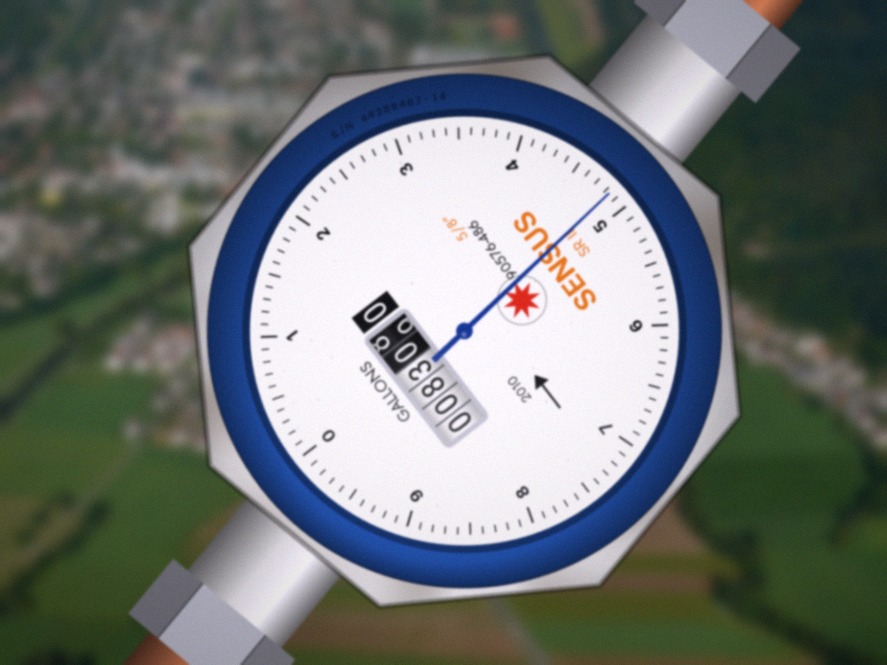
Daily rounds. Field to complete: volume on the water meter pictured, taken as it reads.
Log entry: 83084.8 gal
